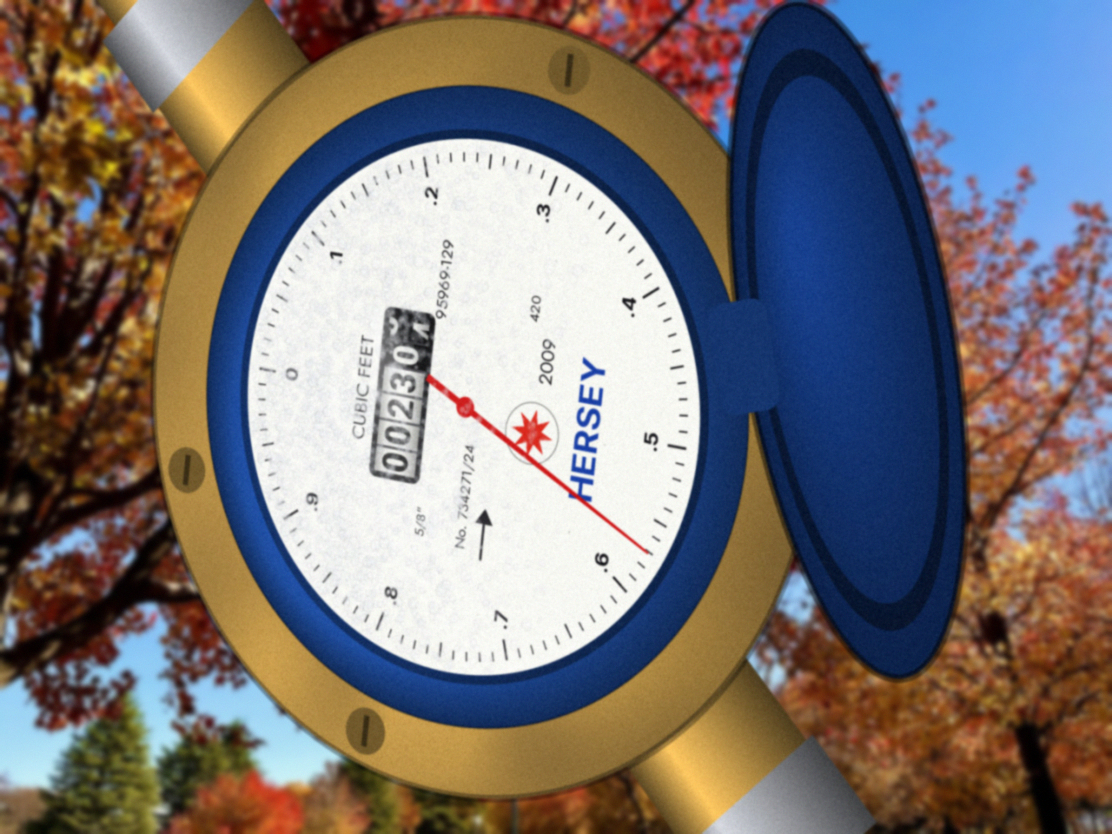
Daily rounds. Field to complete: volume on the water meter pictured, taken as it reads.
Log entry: 2303.57 ft³
